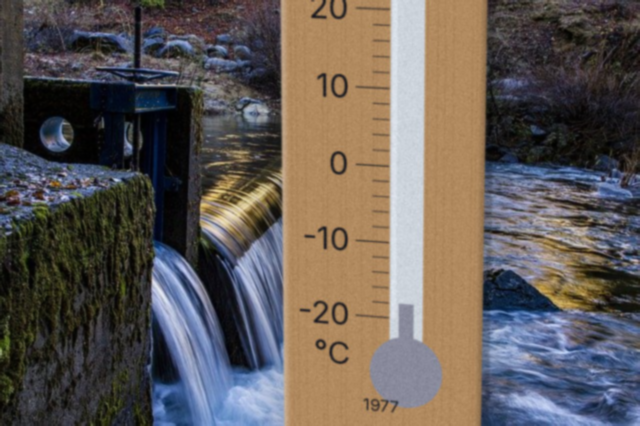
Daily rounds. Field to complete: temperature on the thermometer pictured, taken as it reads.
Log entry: -18 °C
